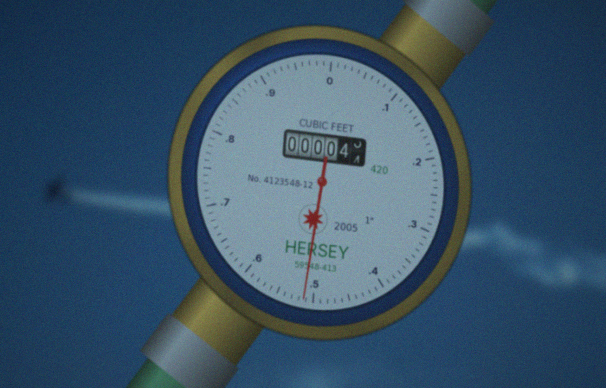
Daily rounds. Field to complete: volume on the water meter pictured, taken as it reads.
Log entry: 43.51 ft³
